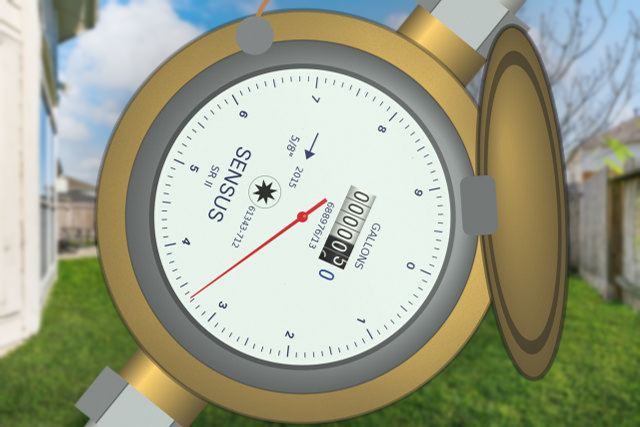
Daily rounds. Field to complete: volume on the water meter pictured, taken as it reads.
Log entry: 53.3 gal
